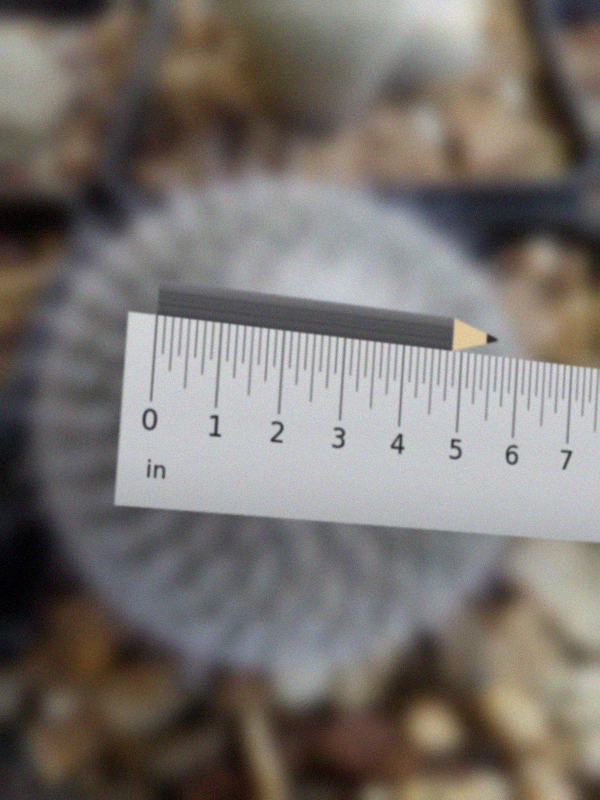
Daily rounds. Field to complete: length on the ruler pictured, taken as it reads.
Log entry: 5.625 in
